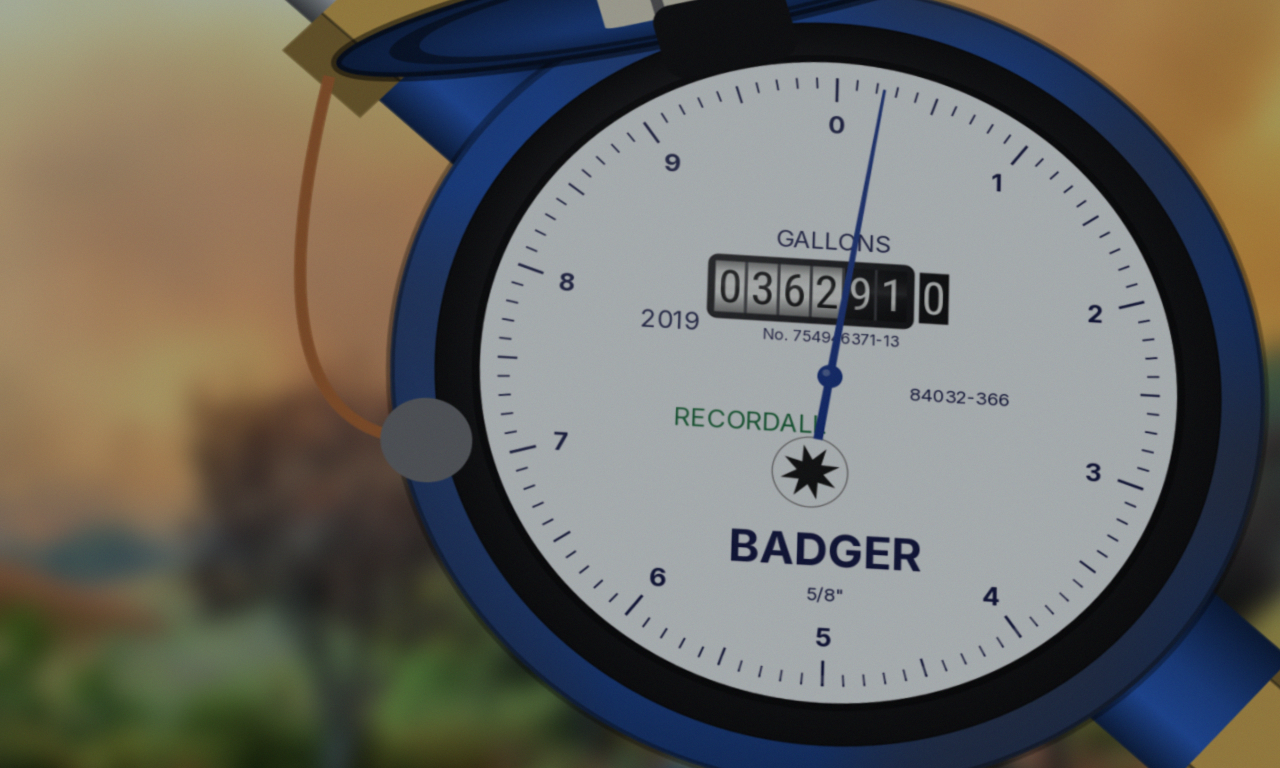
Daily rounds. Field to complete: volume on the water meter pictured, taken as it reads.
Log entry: 362910.2 gal
